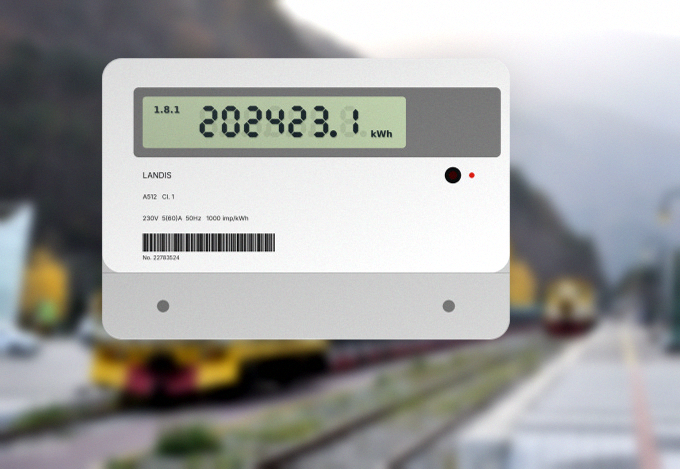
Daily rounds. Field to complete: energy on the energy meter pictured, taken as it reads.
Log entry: 202423.1 kWh
